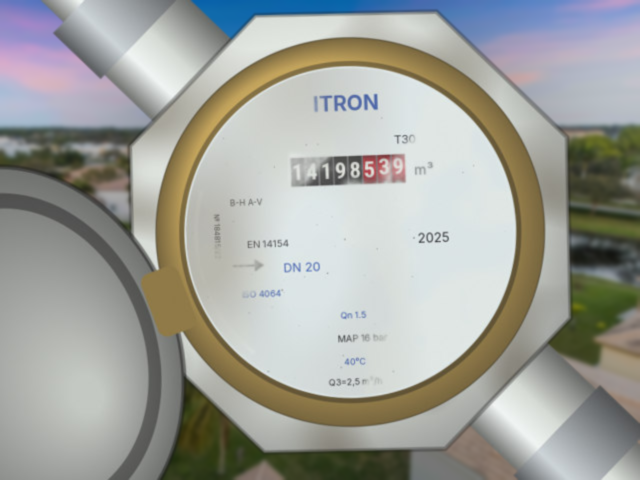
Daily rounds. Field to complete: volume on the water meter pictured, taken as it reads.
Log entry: 14198.539 m³
